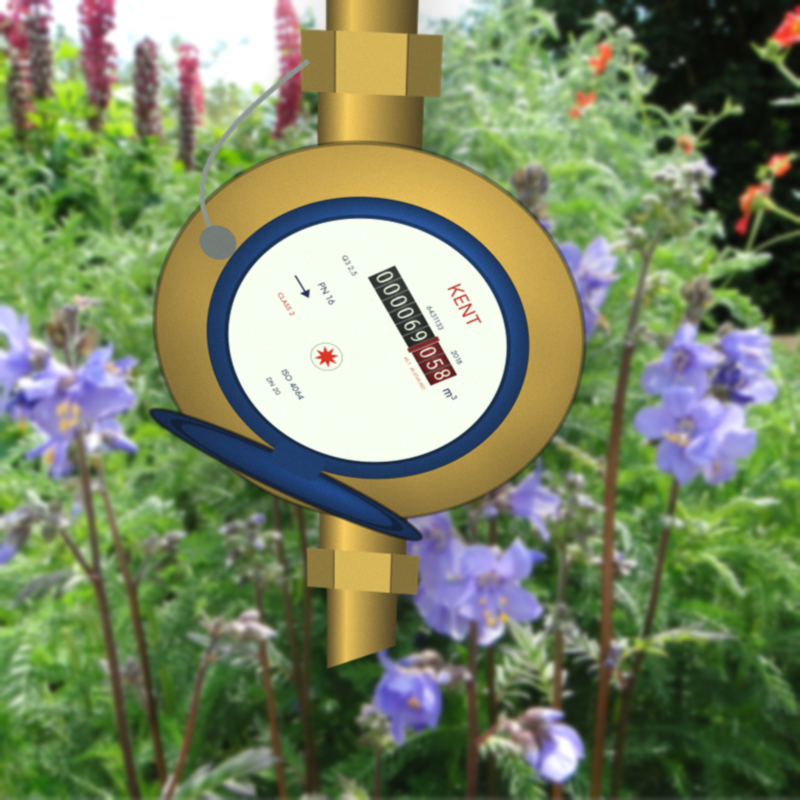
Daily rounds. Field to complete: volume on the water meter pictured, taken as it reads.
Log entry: 69.058 m³
